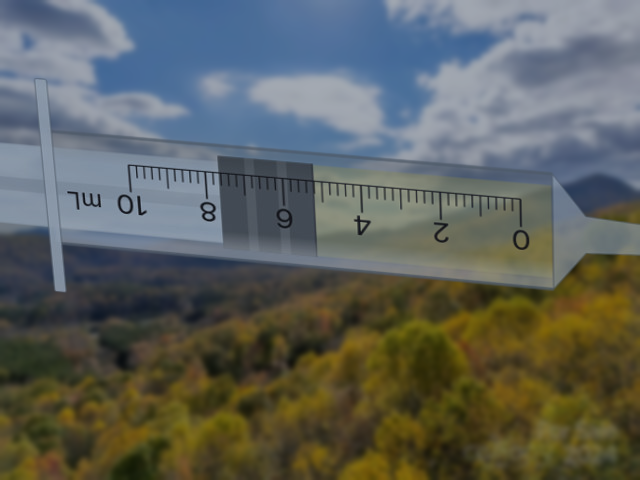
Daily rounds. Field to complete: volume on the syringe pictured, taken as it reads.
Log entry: 5.2 mL
